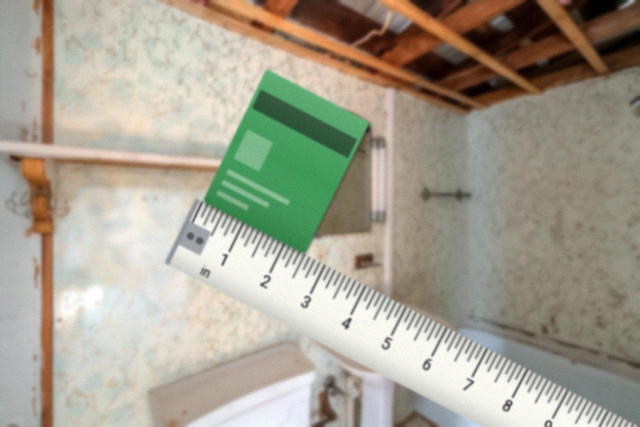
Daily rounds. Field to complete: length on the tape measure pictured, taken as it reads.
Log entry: 2.5 in
